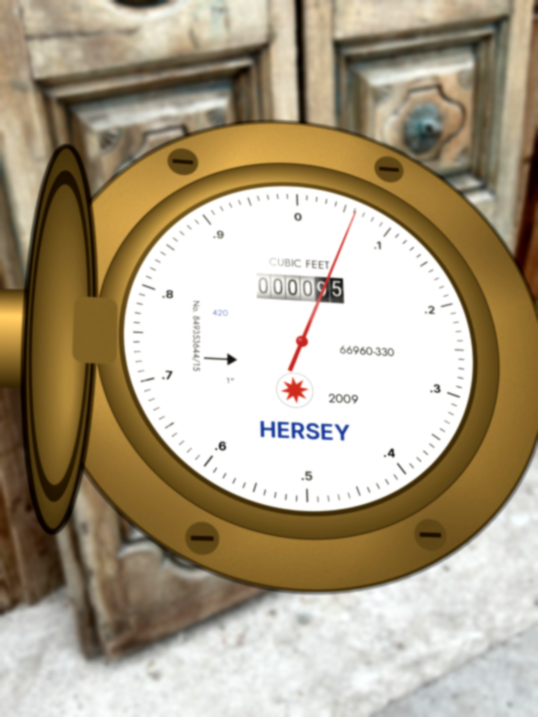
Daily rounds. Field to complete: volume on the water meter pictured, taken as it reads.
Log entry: 95.06 ft³
